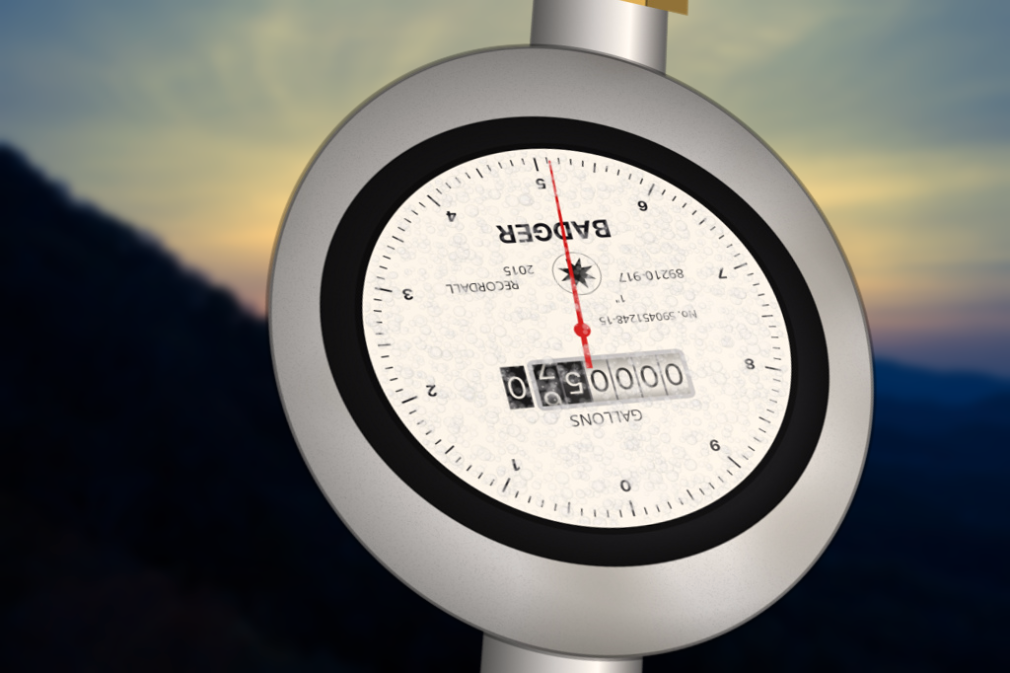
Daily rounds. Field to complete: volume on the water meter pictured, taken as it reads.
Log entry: 565.1 gal
